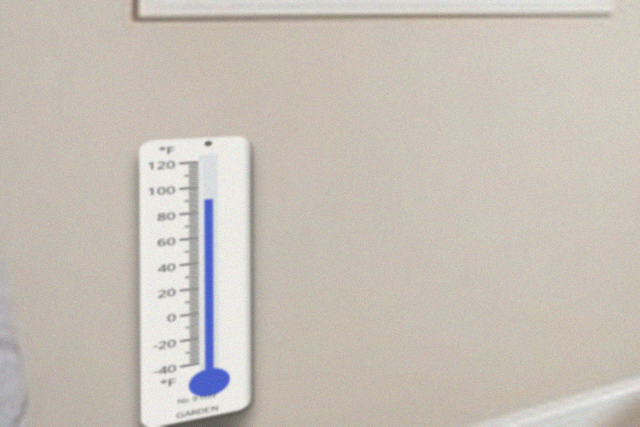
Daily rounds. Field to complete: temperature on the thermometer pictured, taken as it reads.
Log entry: 90 °F
